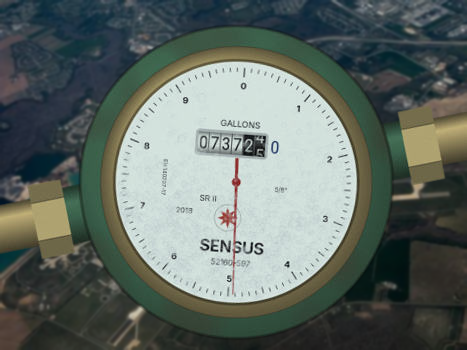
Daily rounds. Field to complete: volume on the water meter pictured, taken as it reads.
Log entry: 737244.9 gal
